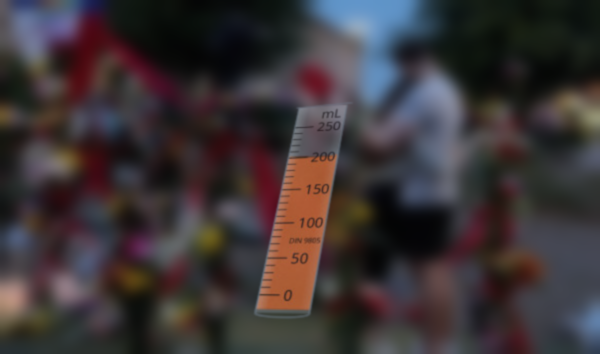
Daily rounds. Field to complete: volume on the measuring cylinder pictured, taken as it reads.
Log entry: 200 mL
